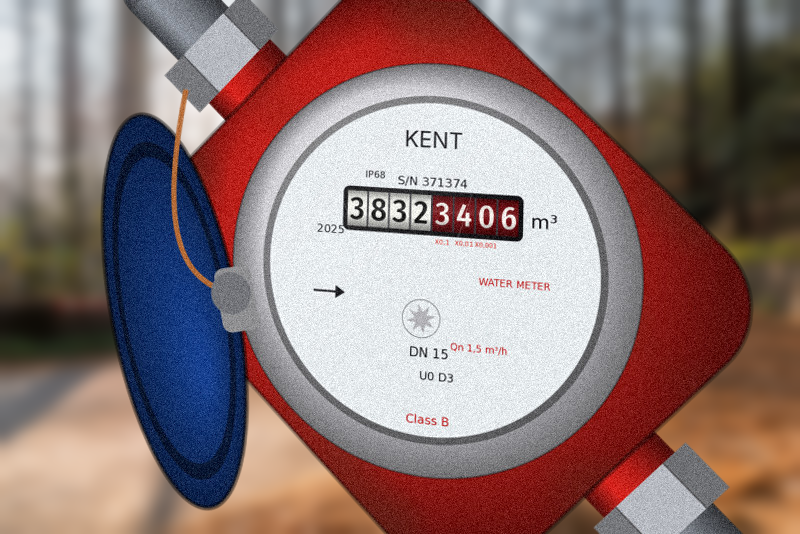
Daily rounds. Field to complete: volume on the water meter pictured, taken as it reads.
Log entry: 3832.3406 m³
